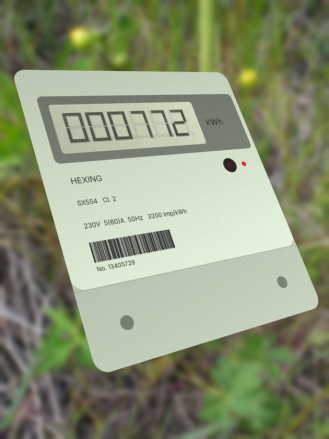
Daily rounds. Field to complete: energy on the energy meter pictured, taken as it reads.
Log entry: 772 kWh
